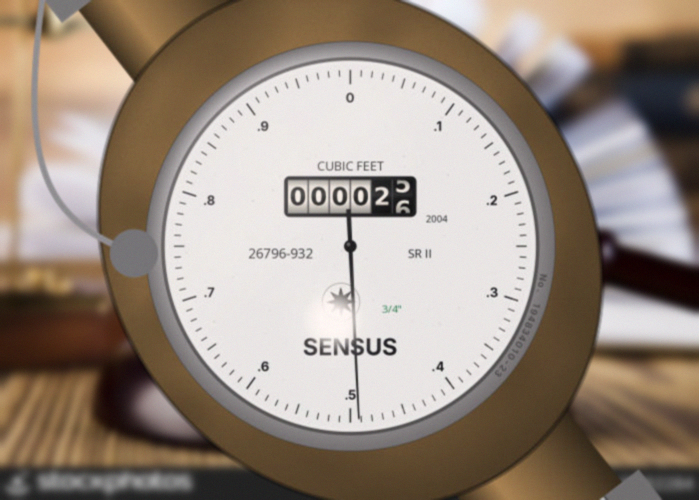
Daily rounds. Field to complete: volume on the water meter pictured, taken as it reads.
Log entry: 25.49 ft³
